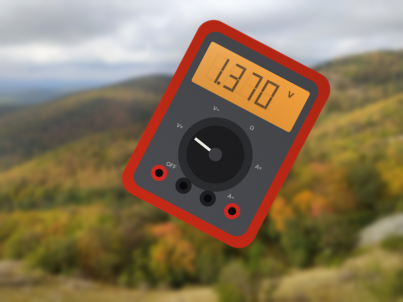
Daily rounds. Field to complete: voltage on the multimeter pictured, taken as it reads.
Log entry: 1.370 V
